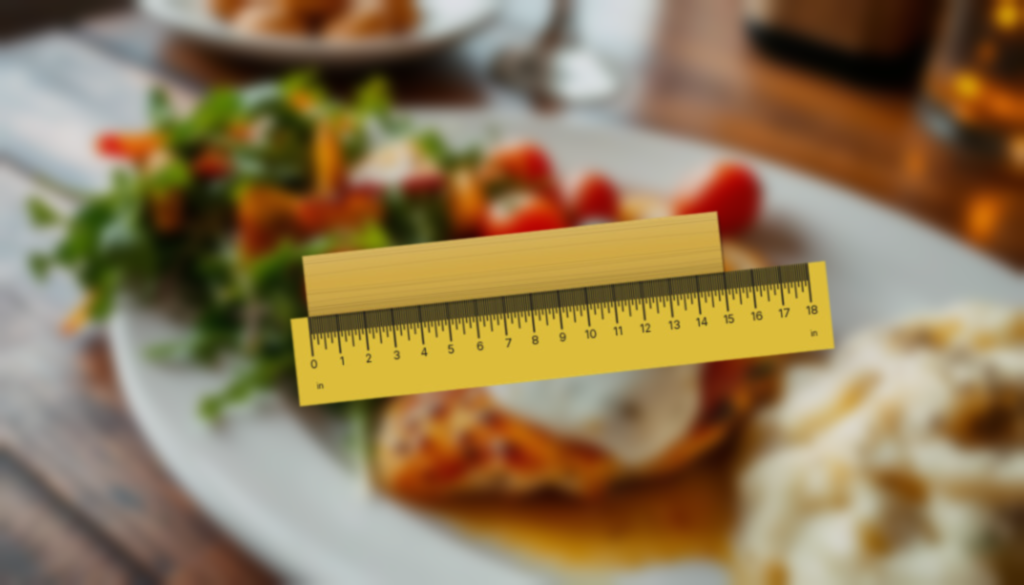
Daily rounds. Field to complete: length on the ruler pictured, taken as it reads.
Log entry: 15 in
